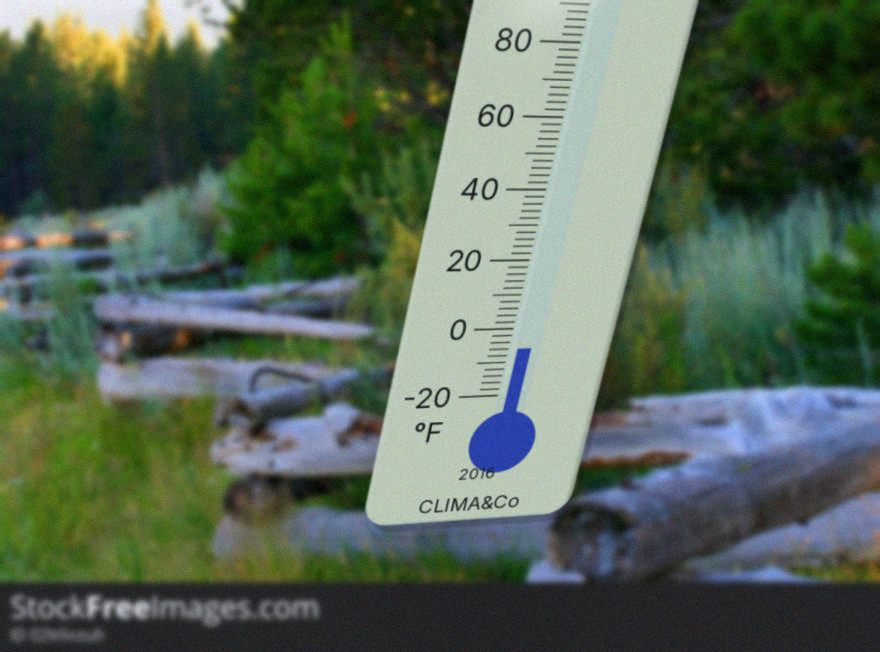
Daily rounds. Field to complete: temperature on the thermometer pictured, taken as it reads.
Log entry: -6 °F
